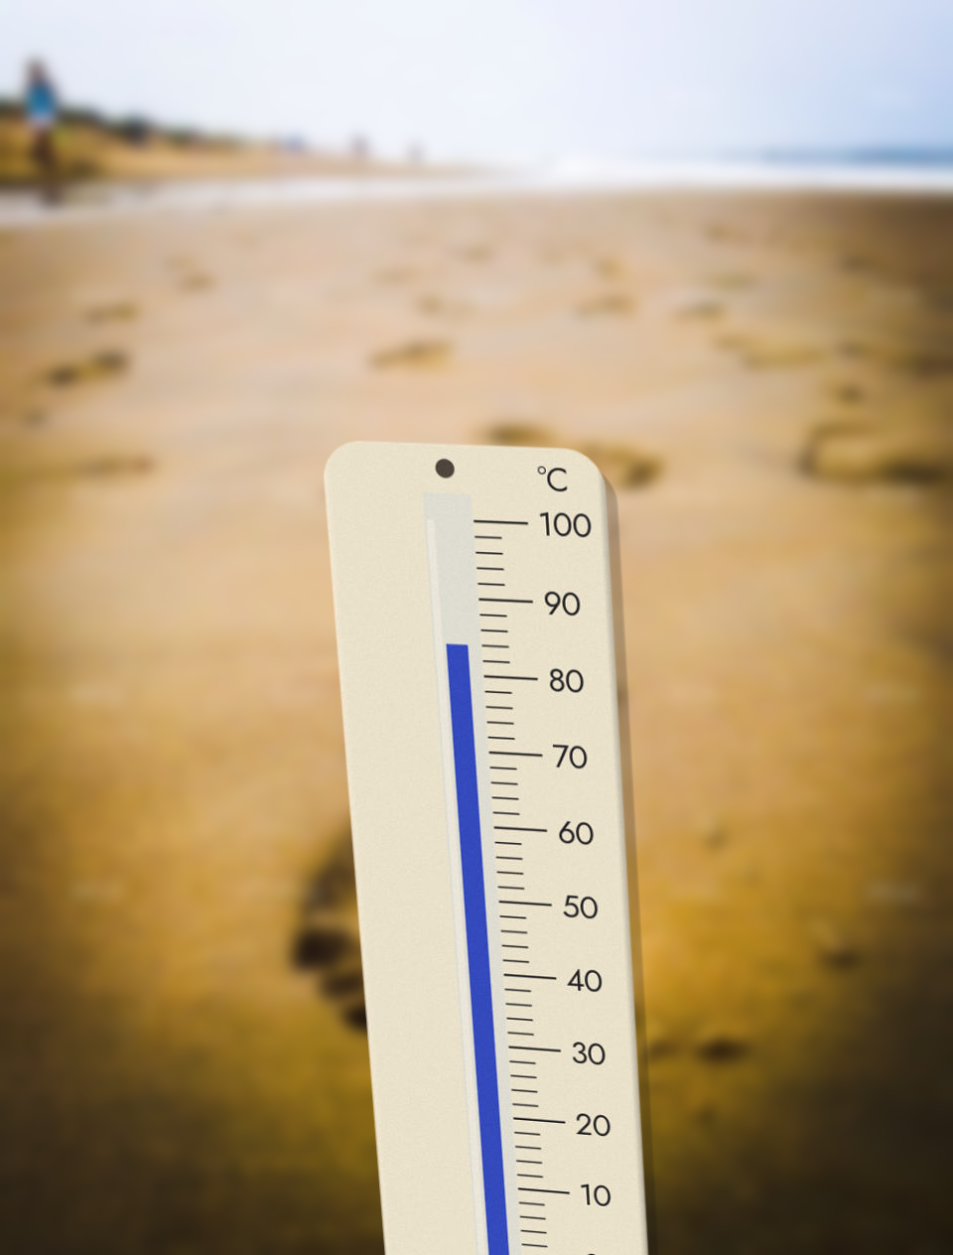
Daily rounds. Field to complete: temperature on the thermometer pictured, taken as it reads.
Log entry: 84 °C
